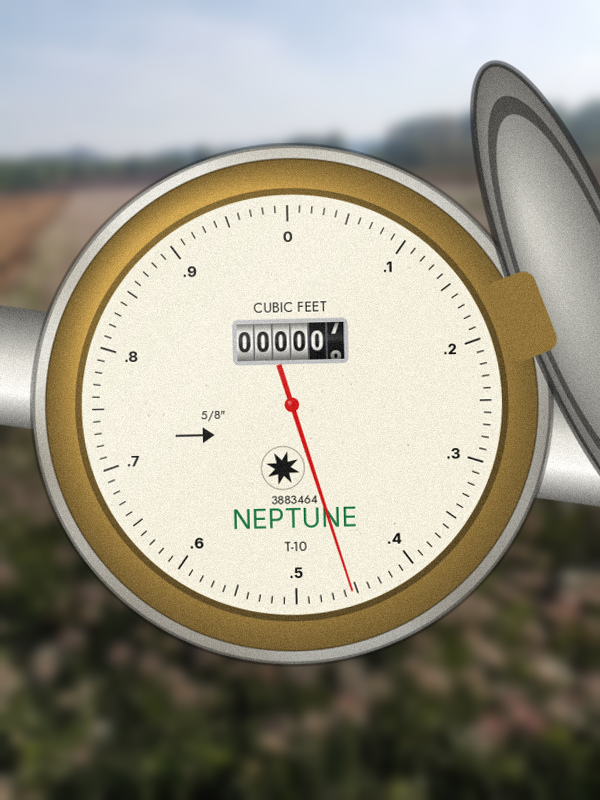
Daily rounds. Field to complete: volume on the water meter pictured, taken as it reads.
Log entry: 7.45 ft³
